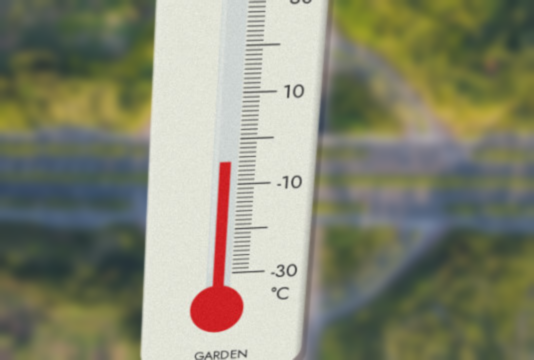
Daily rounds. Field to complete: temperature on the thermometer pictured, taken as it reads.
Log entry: -5 °C
